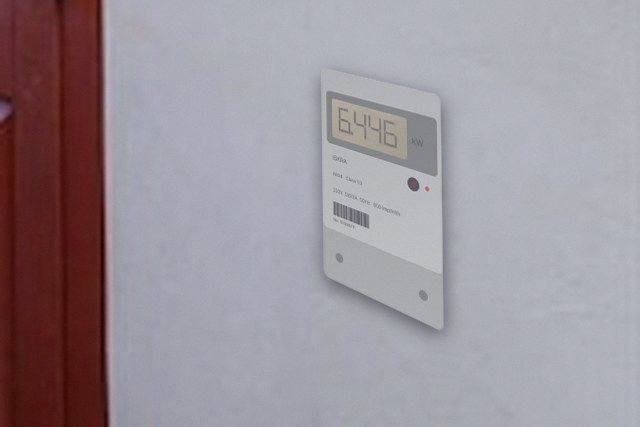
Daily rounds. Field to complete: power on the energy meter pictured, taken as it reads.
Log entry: 6.446 kW
